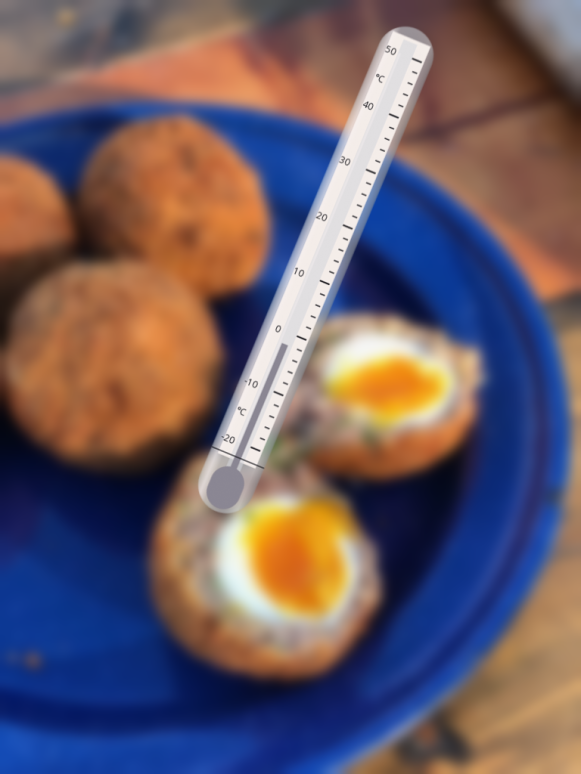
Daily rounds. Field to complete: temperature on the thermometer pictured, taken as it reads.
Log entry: -2 °C
